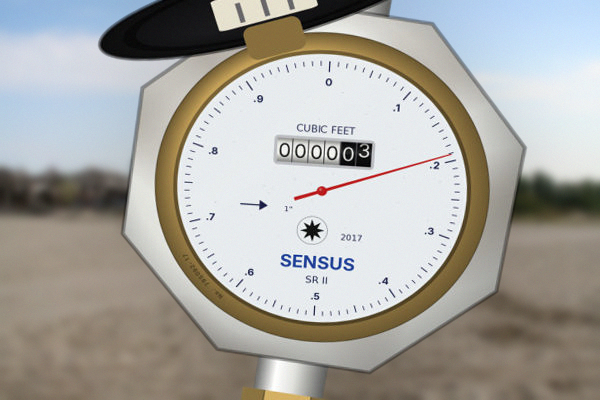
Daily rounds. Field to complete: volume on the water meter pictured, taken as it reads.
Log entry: 3.19 ft³
